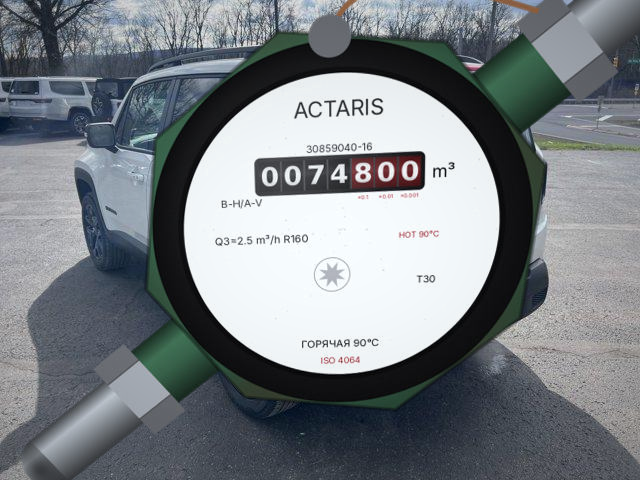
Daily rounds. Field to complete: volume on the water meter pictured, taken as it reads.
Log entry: 74.800 m³
